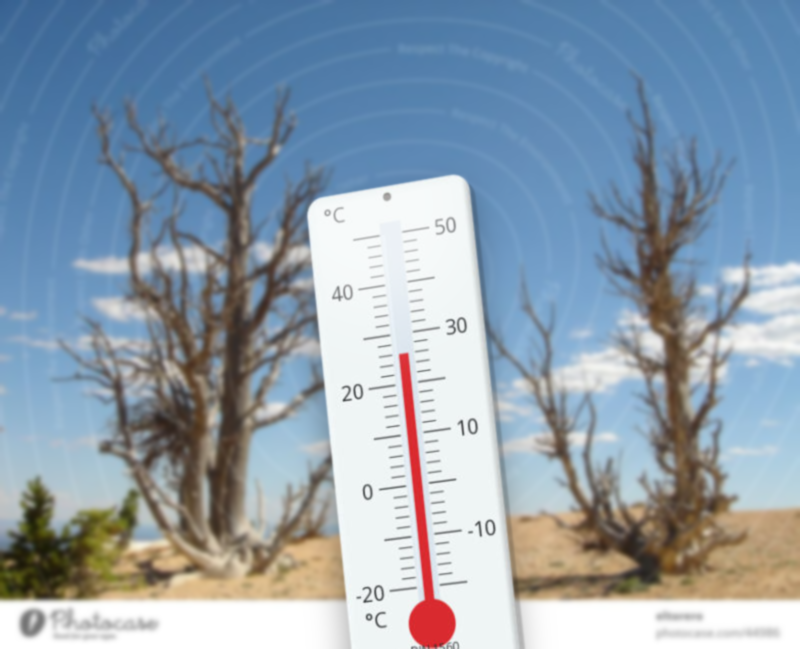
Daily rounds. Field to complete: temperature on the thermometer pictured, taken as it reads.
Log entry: 26 °C
